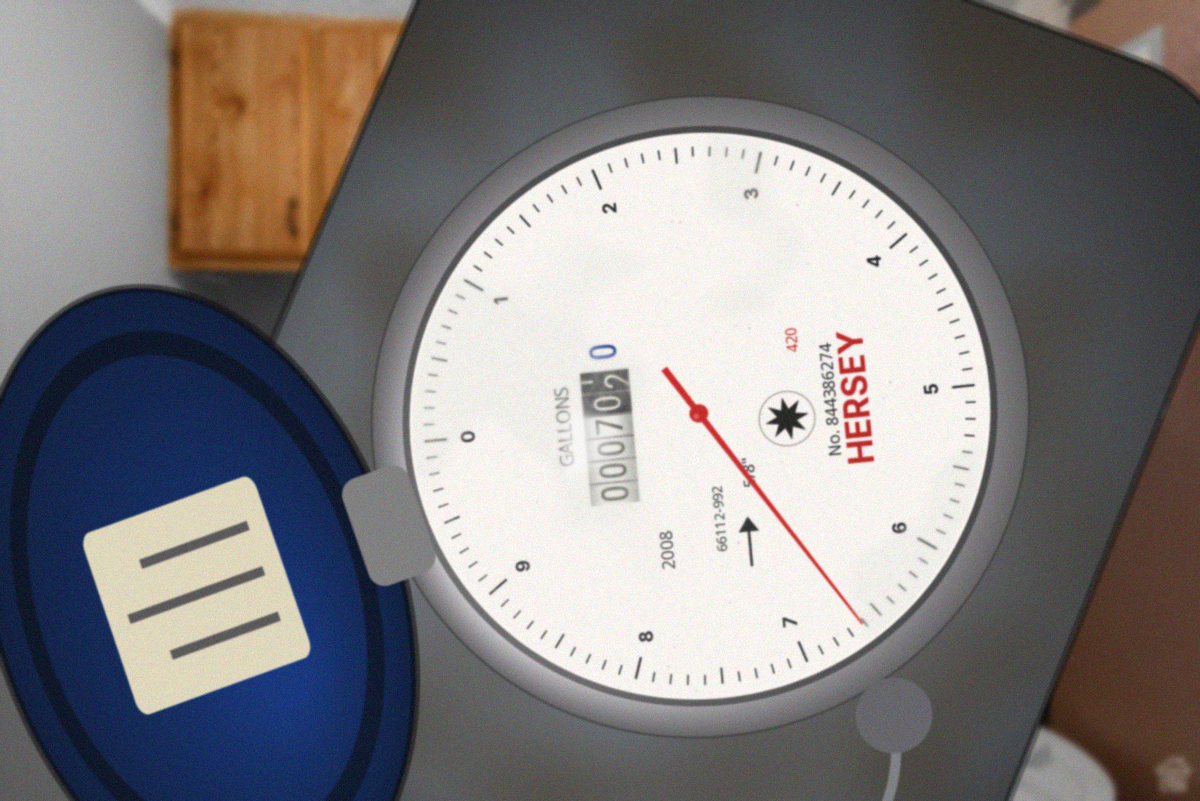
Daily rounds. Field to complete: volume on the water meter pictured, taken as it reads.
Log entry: 7016.6 gal
